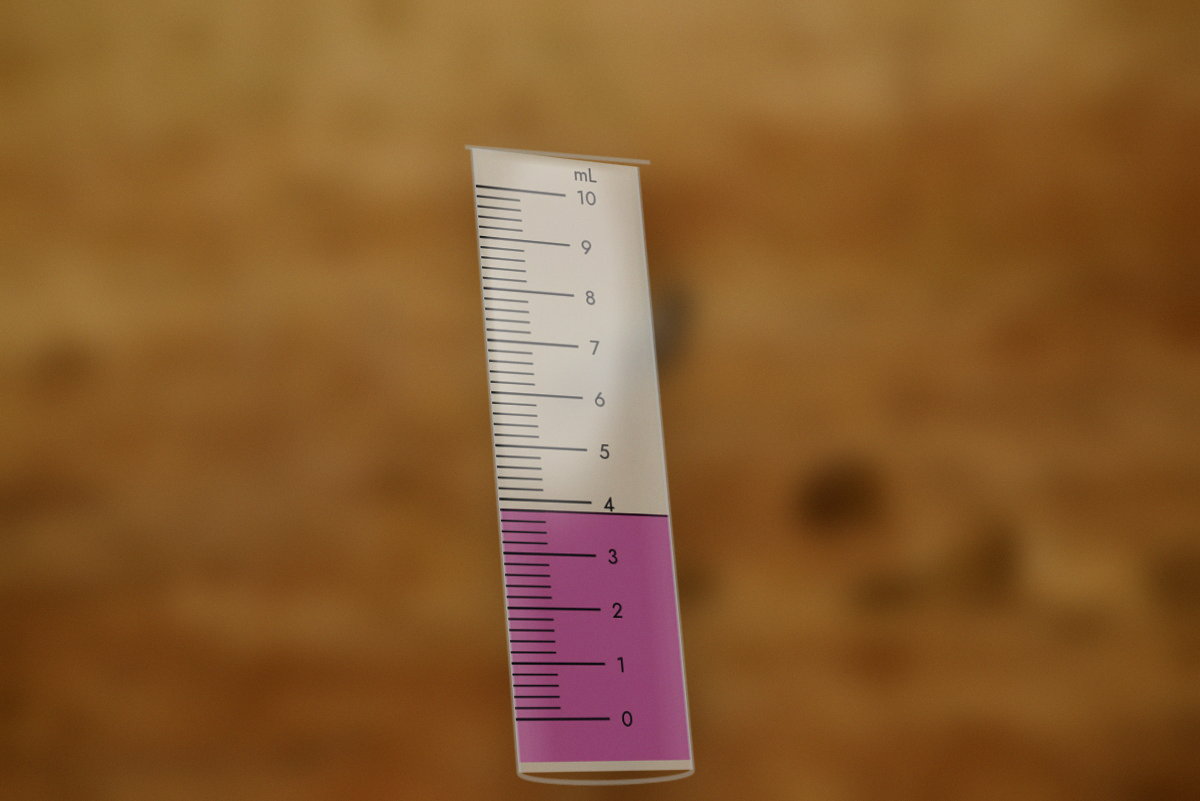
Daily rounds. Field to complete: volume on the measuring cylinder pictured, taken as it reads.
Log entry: 3.8 mL
